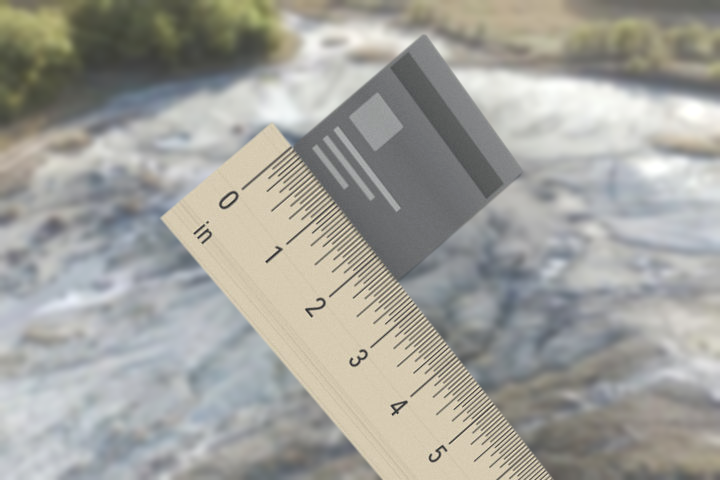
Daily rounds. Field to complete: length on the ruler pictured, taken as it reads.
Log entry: 2.5 in
